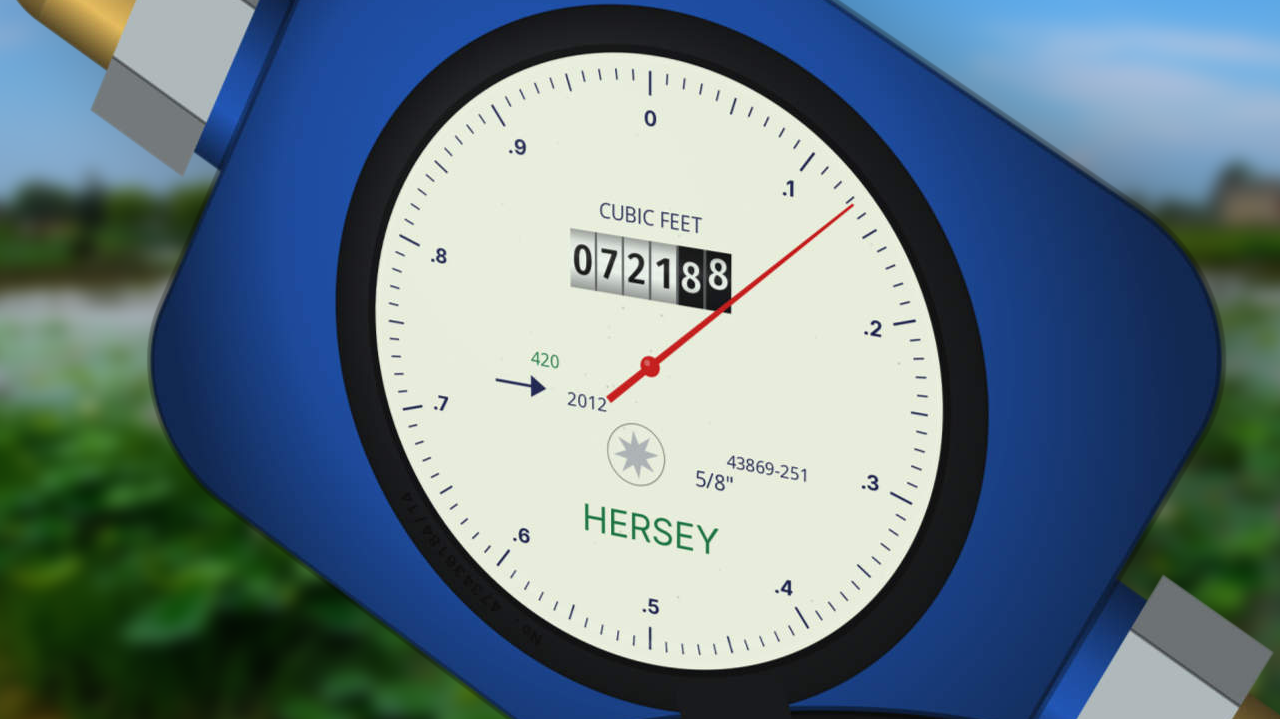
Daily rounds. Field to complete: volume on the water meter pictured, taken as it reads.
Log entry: 72188.13 ft³
